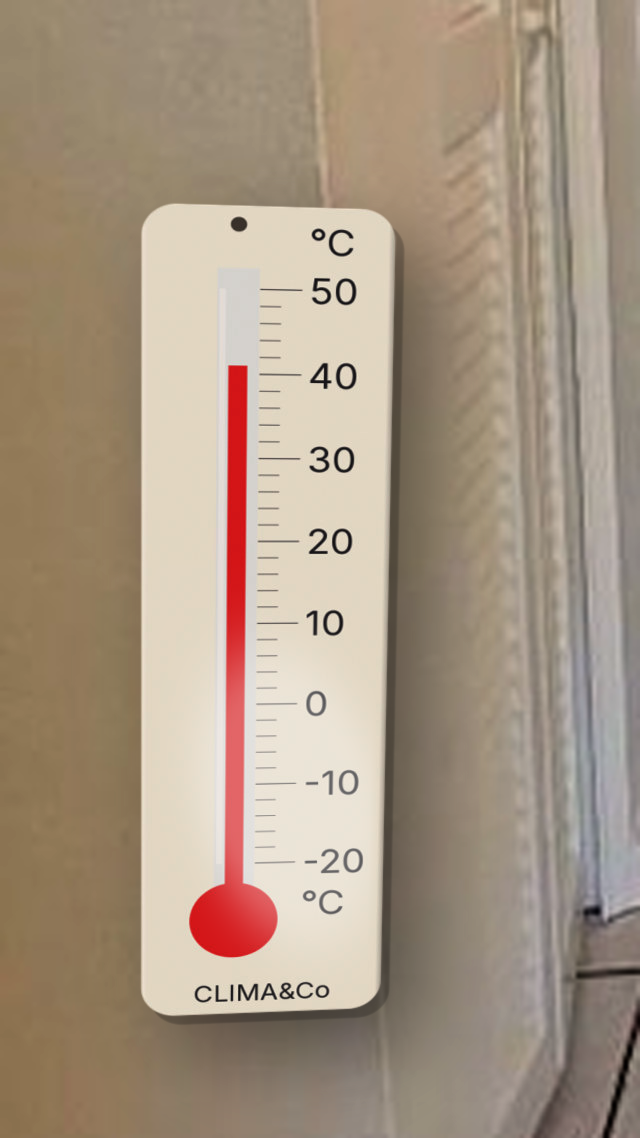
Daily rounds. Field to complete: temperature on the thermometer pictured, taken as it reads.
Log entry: 41 °C
